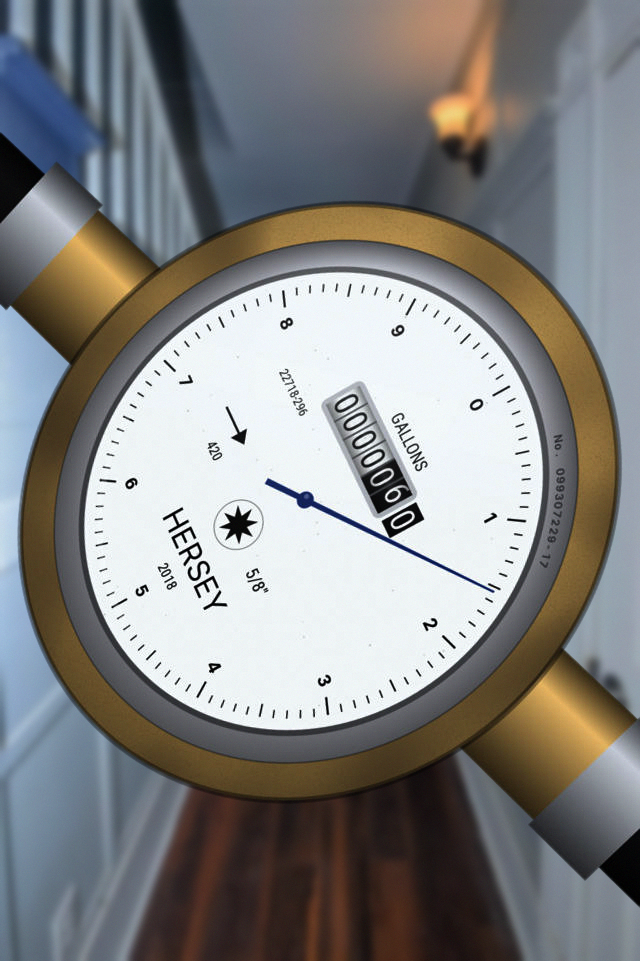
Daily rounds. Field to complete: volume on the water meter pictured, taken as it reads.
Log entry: 61.5 gal
